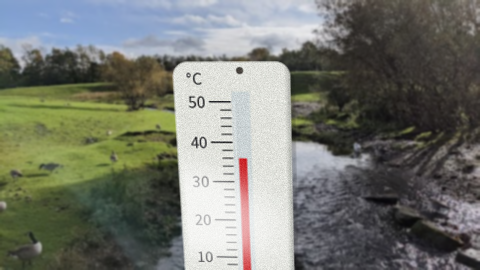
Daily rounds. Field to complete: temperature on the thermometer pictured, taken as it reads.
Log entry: 36 °C
